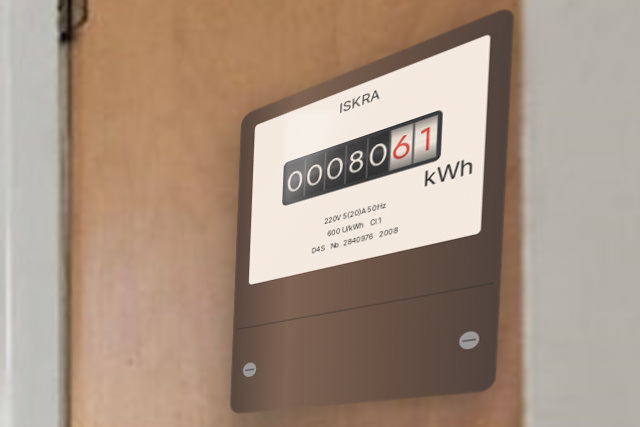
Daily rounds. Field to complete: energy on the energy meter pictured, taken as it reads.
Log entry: 80.61 kWh
